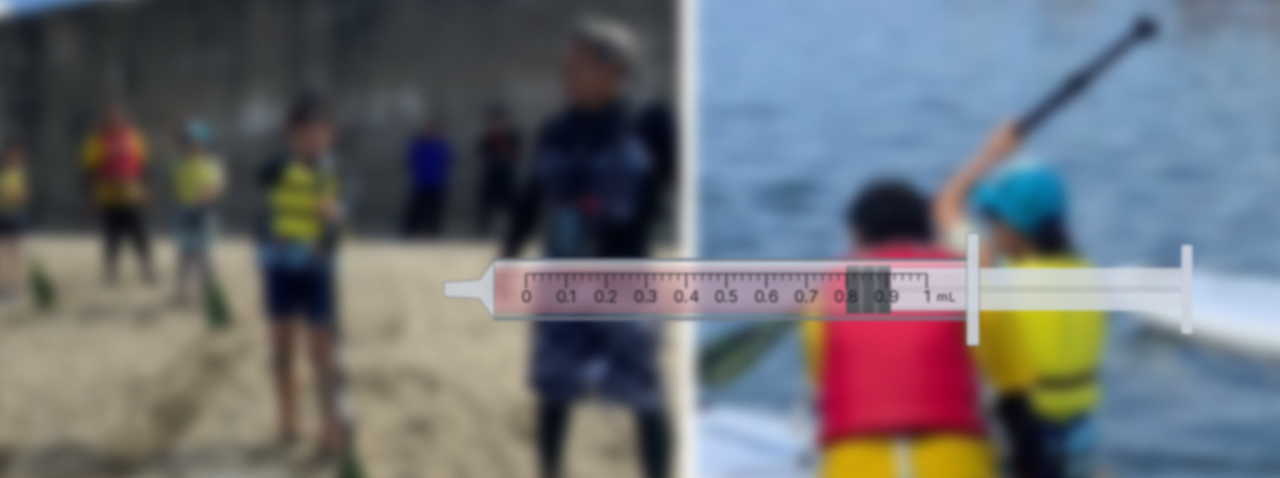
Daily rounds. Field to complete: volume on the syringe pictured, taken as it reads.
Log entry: 0.8 mL
